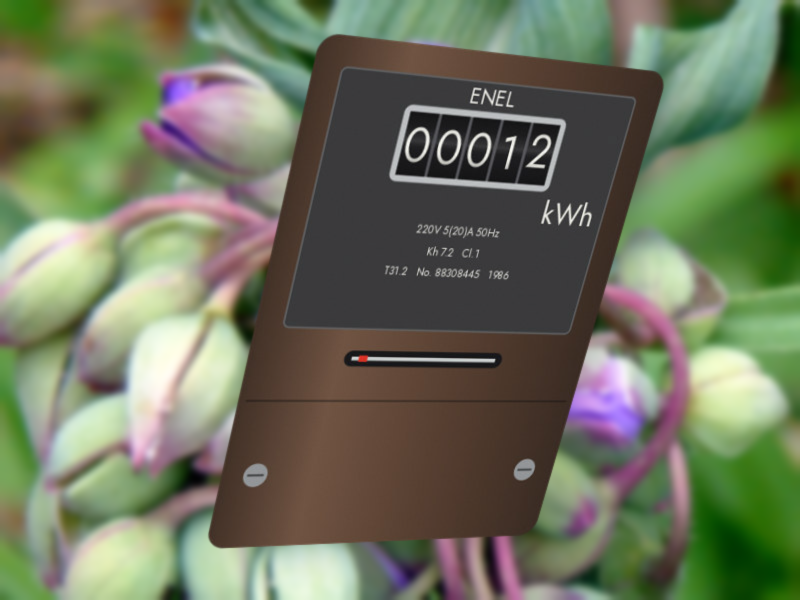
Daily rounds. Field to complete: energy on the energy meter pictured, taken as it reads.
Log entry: 12 kWh
